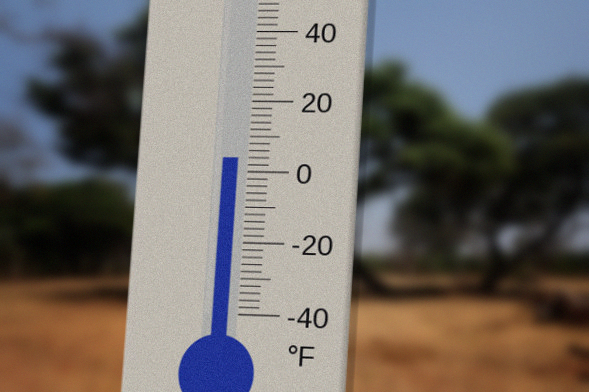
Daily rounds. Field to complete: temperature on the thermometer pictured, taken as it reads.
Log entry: 4 °F
